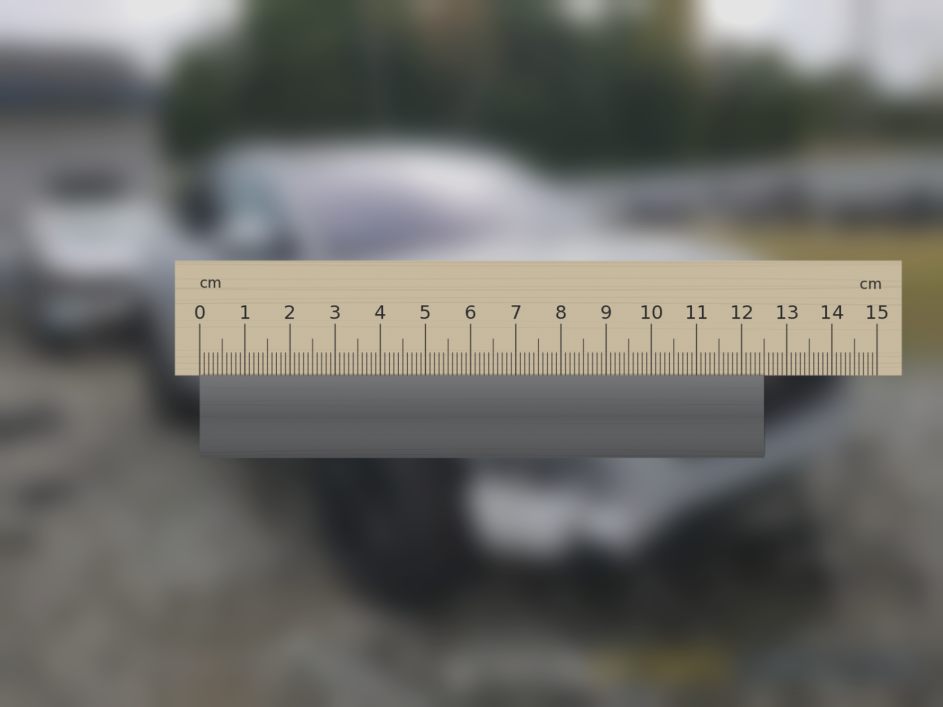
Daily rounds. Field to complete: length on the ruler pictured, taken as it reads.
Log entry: 12.5 cm
